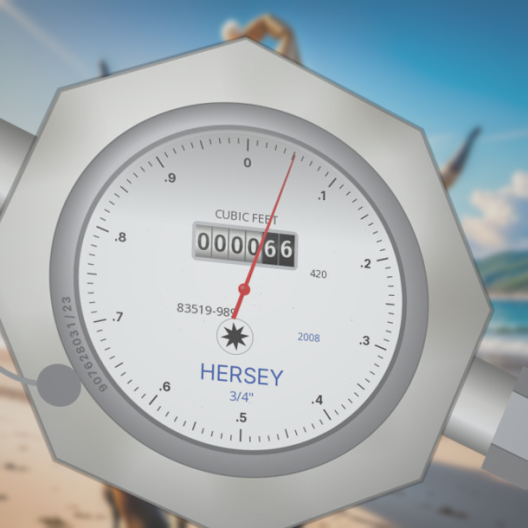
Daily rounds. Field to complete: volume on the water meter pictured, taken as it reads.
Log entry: 66.05 ft³
